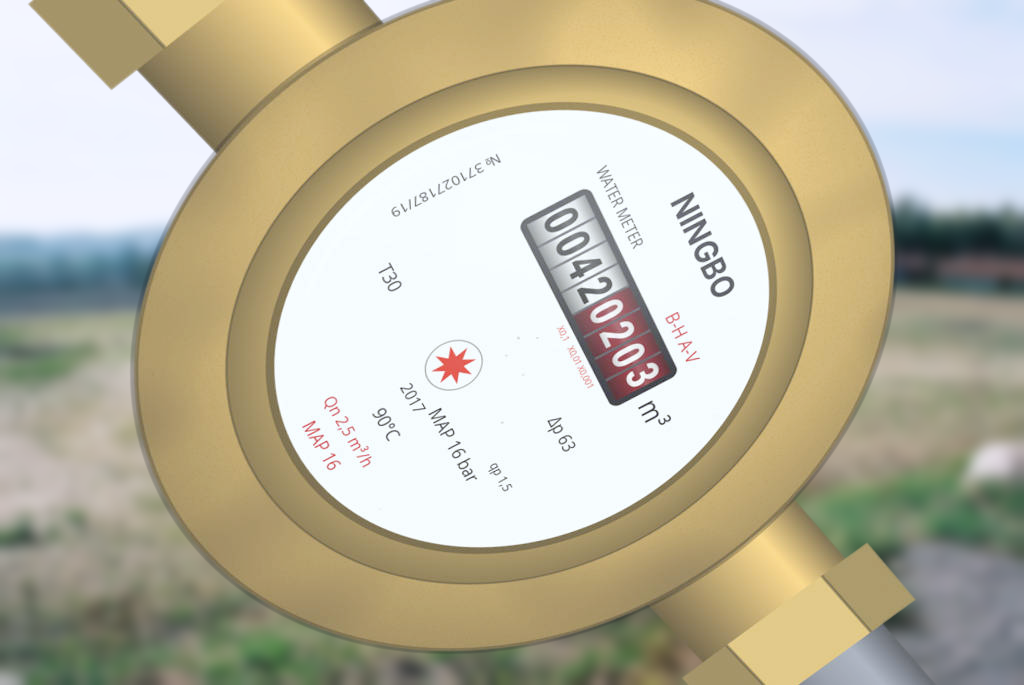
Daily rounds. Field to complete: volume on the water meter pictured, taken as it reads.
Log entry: 42.0203 m³
